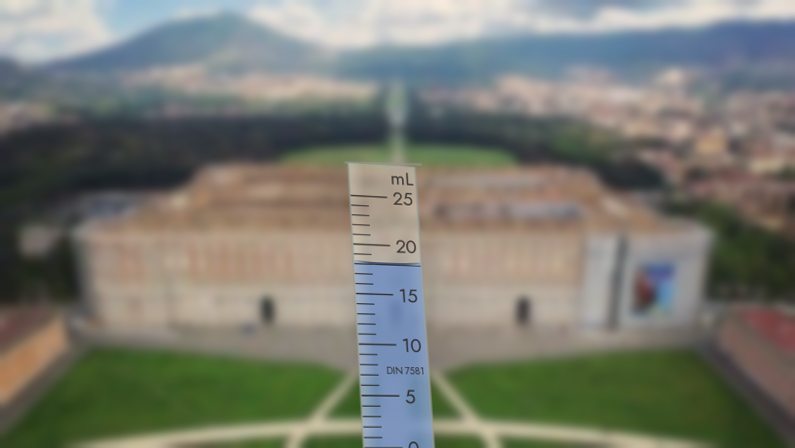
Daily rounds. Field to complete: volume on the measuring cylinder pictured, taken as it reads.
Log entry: 18 mL
